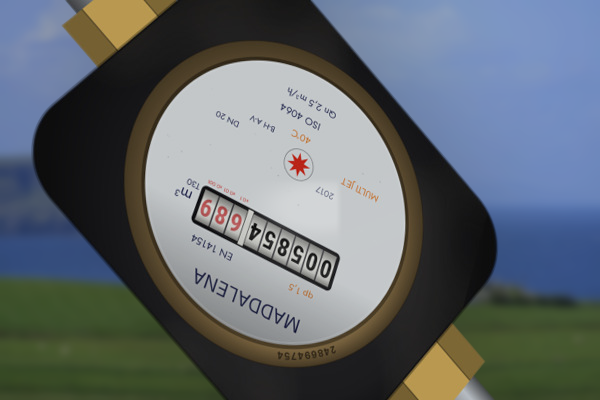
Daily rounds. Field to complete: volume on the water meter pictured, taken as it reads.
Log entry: 5854.689 m³
